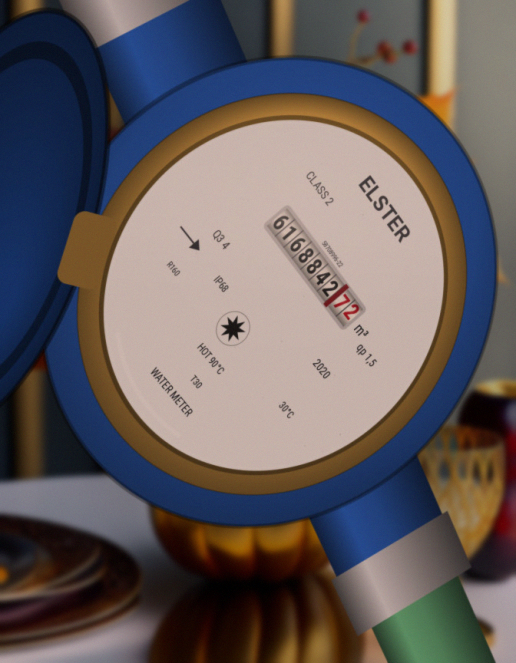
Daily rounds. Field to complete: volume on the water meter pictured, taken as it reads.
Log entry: 6168842.72 m³
